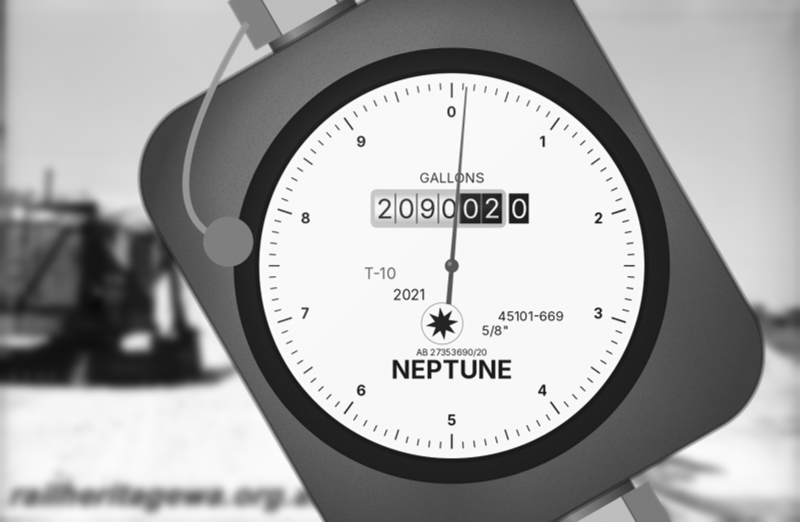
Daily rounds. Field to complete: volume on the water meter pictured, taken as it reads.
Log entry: 2090020.1 gal
